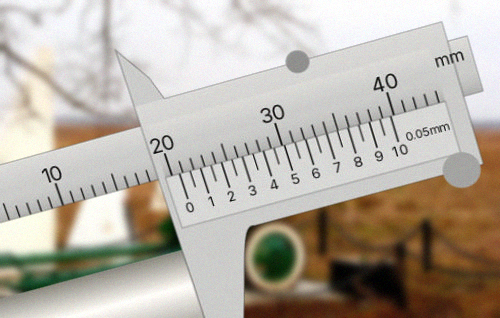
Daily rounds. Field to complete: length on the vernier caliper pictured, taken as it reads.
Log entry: 20.7 mm
